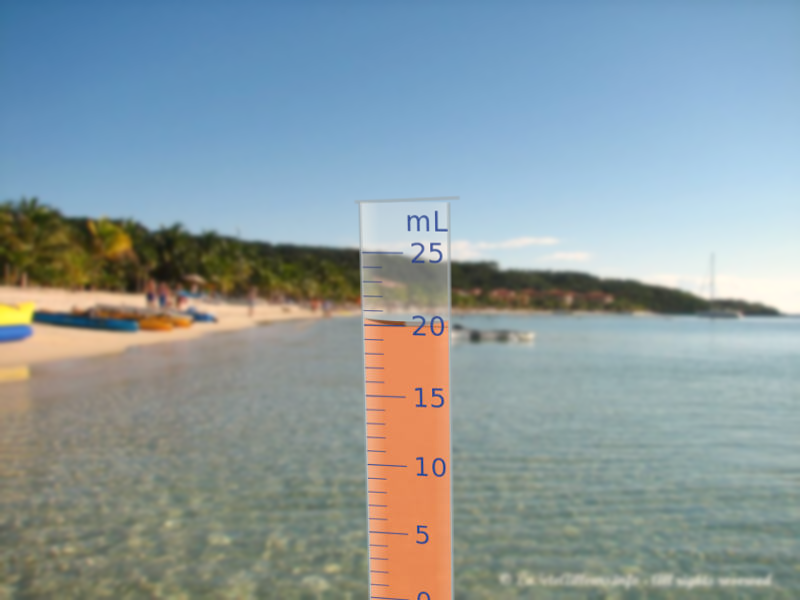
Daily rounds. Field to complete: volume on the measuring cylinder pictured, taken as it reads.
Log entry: 20 mL
